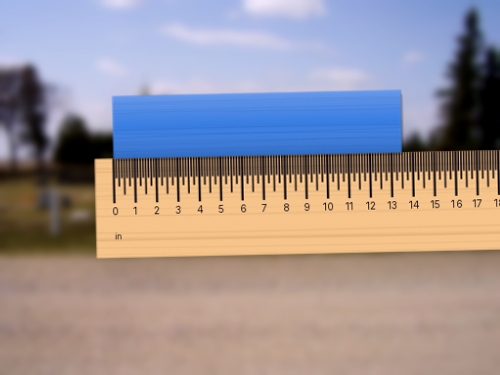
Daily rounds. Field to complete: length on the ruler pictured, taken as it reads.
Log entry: 13.5 in
